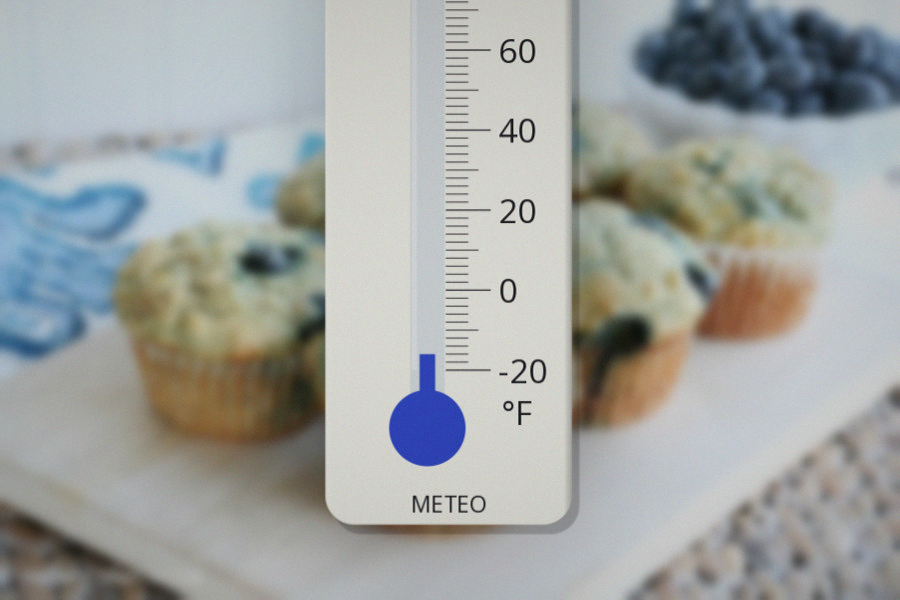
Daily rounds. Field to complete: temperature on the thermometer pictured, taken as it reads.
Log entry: -16 °F
